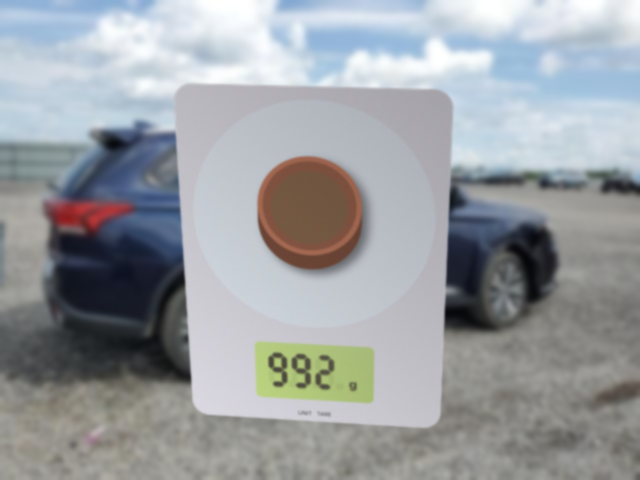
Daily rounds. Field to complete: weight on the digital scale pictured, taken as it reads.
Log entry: 992 g
